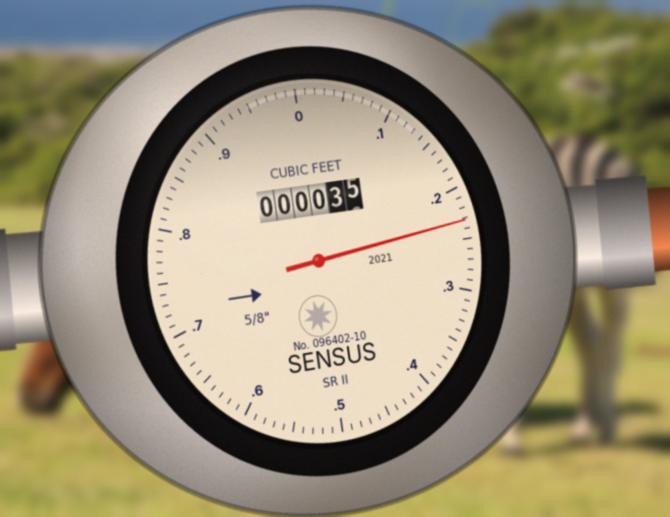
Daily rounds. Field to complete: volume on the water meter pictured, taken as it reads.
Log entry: 35.23 ft³
